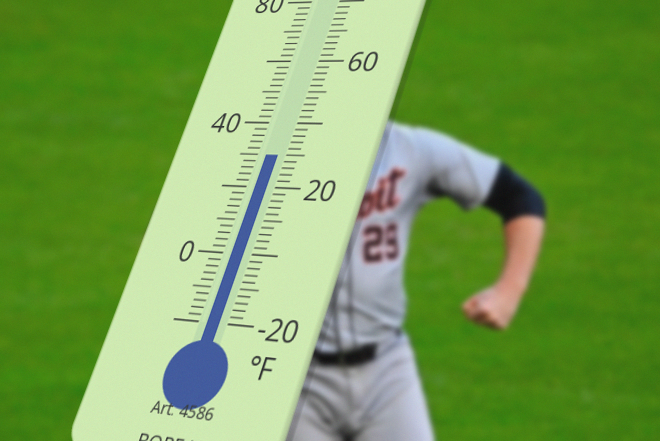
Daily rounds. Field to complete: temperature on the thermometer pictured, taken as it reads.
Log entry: 30 °F
